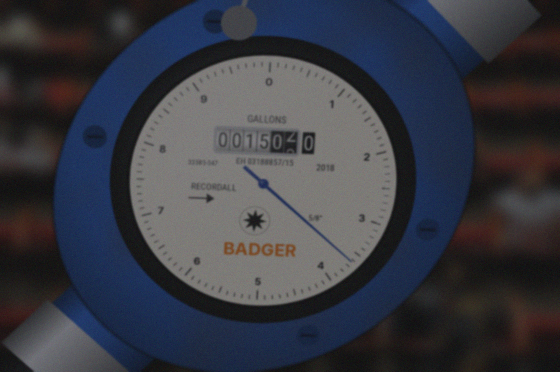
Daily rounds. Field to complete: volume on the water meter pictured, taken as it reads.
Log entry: 15023.6 gal
